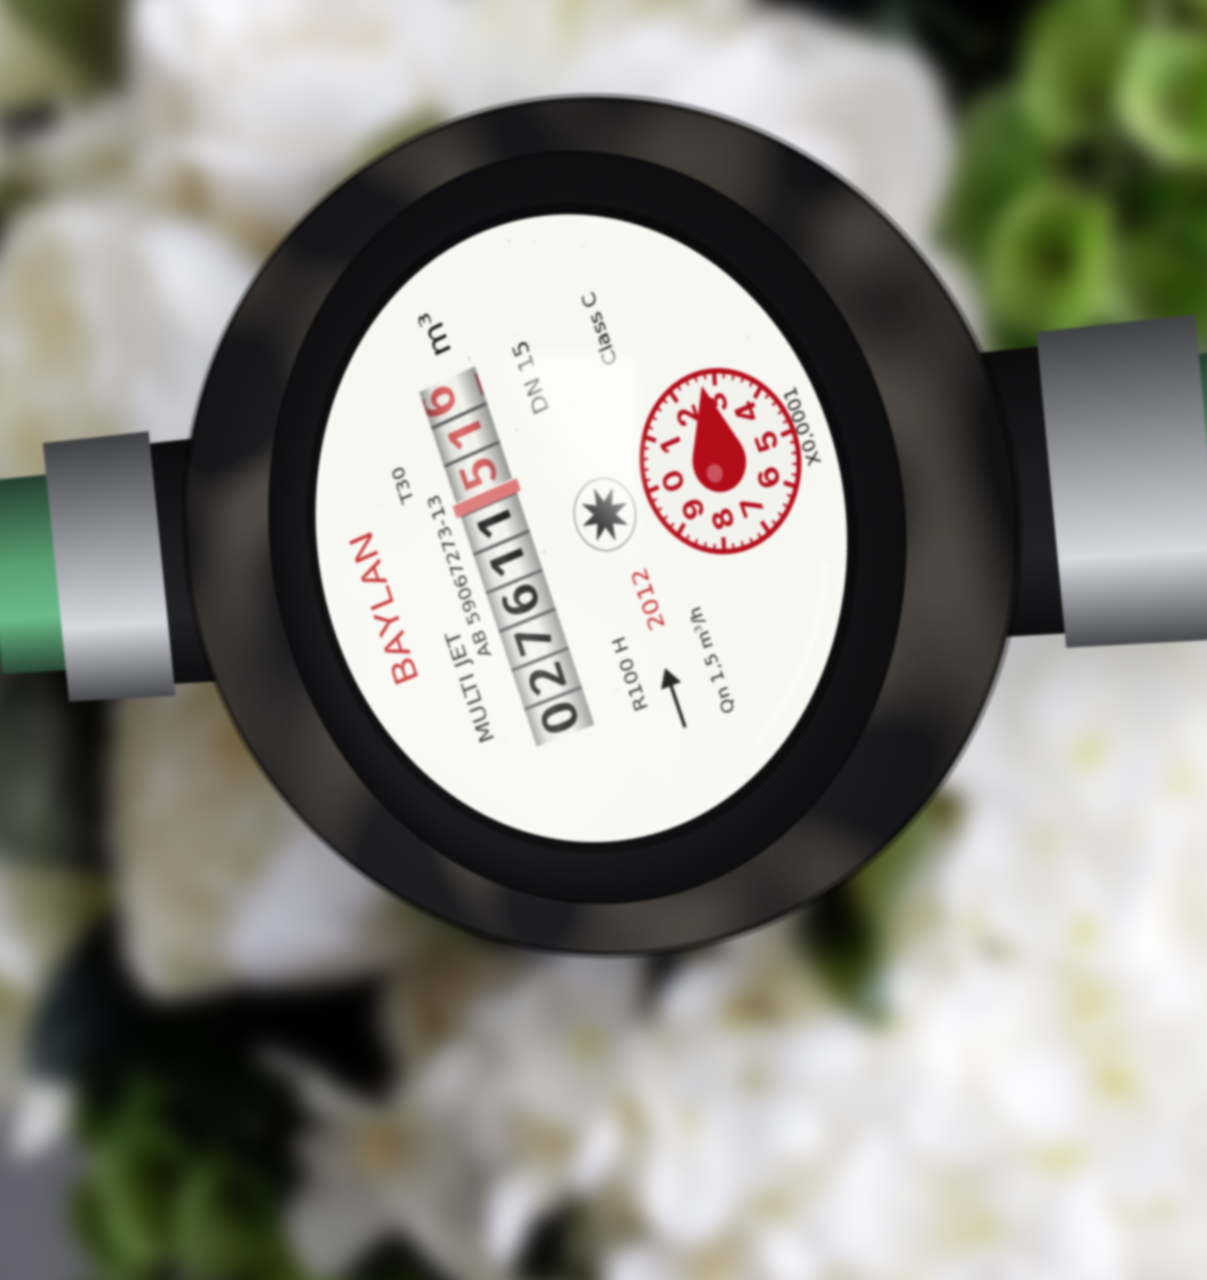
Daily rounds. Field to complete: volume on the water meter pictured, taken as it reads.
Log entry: 27611.5162 m³
